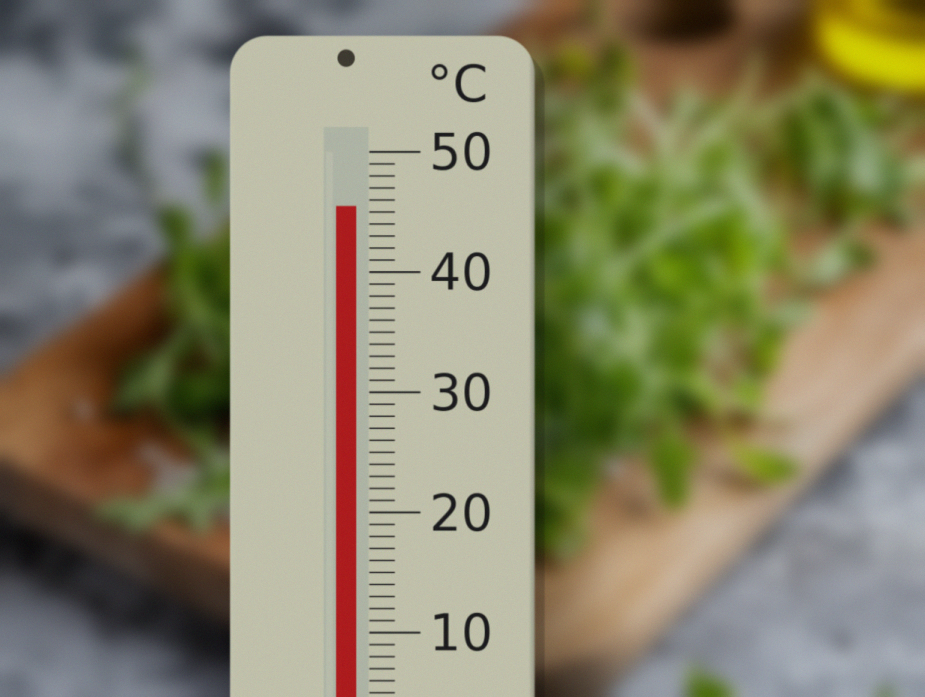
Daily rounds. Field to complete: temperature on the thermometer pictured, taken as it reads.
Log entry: 45.5 °C
